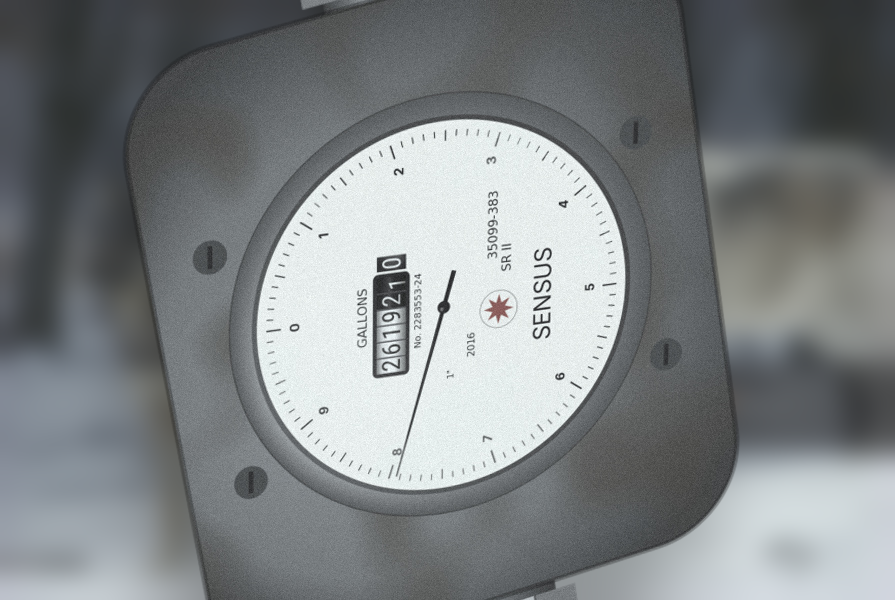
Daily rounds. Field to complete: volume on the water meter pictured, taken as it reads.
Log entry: 2619207.9 gal
